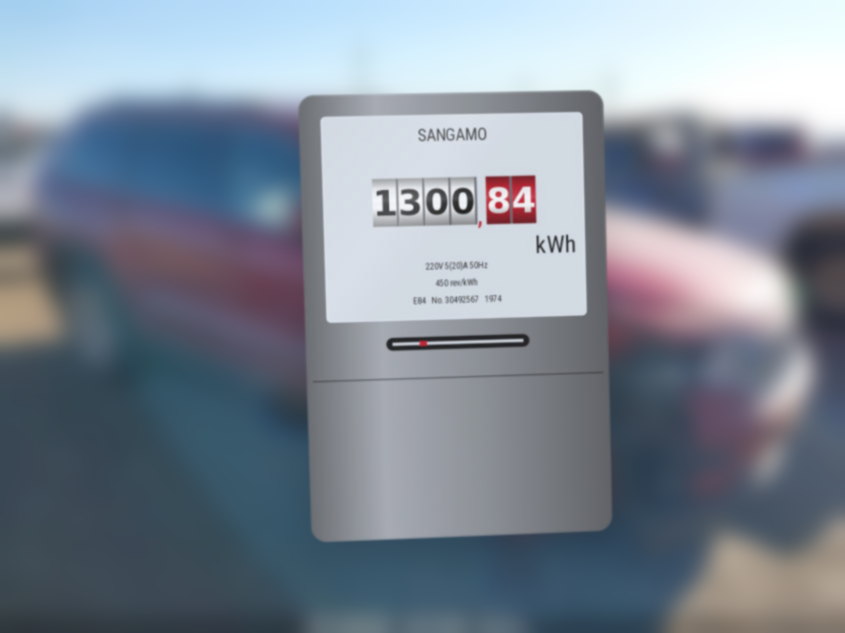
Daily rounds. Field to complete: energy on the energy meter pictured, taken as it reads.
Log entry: 1300.84 kWh
